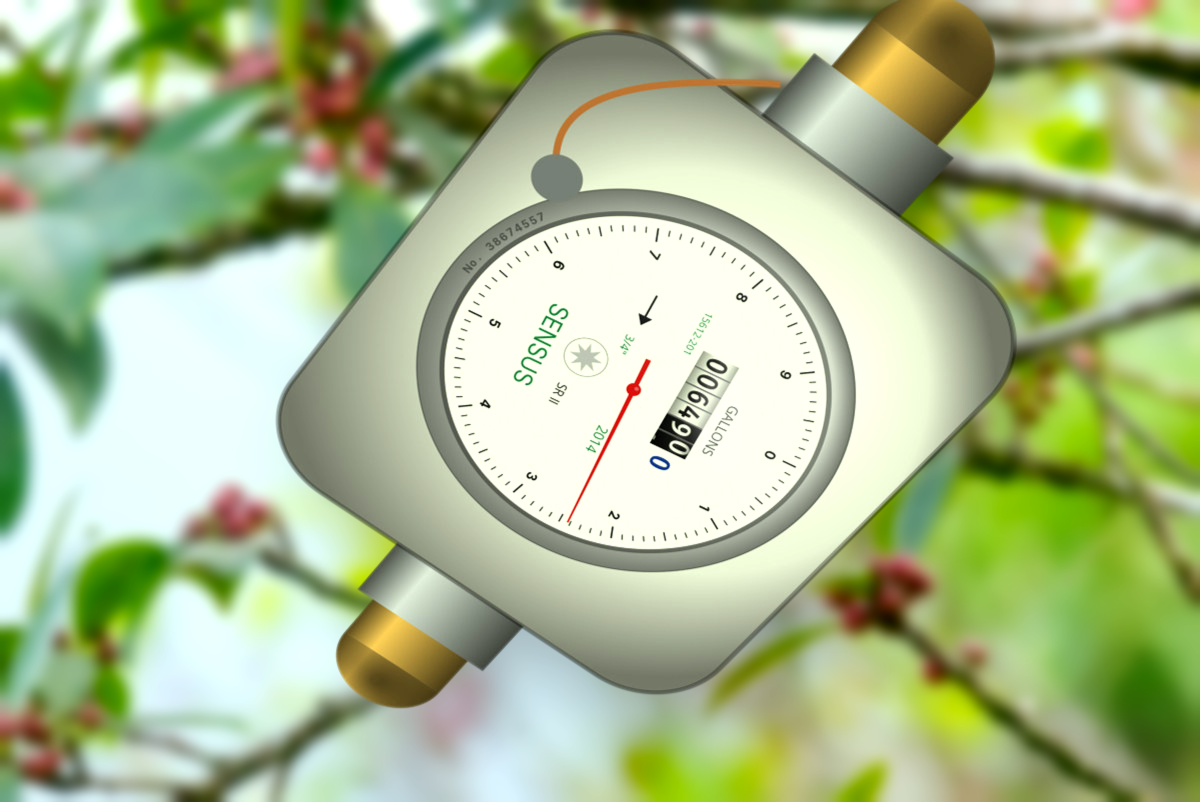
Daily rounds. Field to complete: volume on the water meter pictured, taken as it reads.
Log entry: 64902.4 gal
